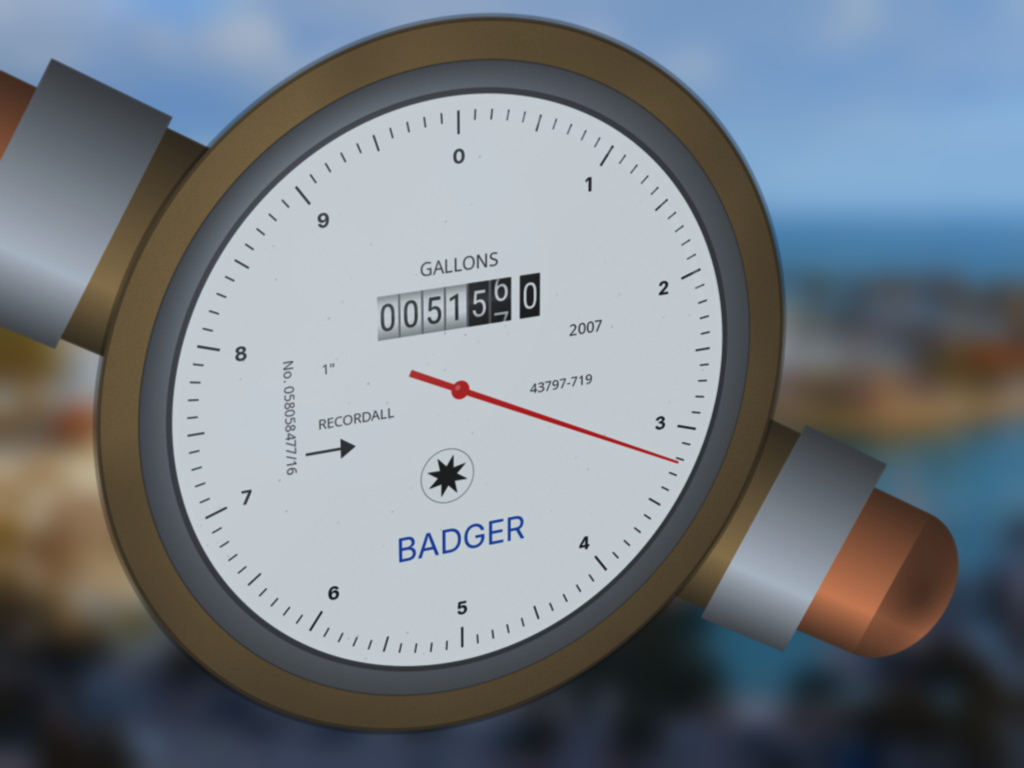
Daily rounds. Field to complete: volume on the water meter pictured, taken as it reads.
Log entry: 51563.2 gal
